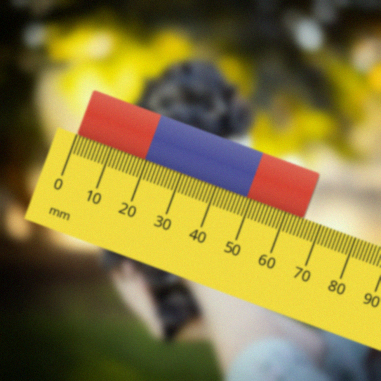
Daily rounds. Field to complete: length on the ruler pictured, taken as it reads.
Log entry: 65 mm
